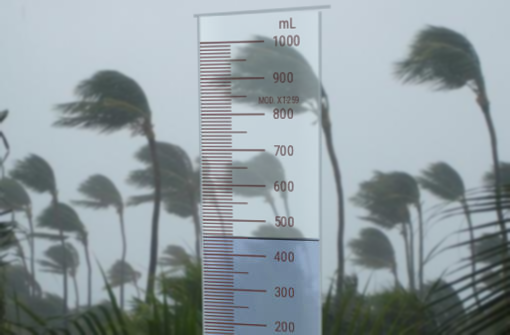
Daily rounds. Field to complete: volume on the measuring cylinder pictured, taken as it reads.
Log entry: 450 mL
